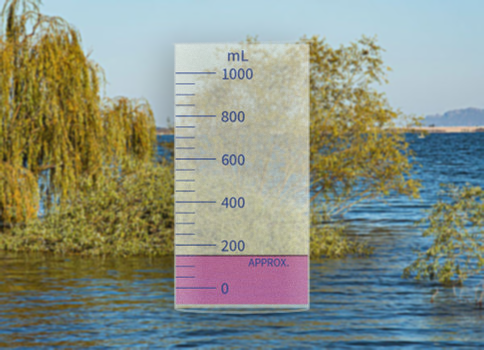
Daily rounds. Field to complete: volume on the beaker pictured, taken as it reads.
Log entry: 150 mL
